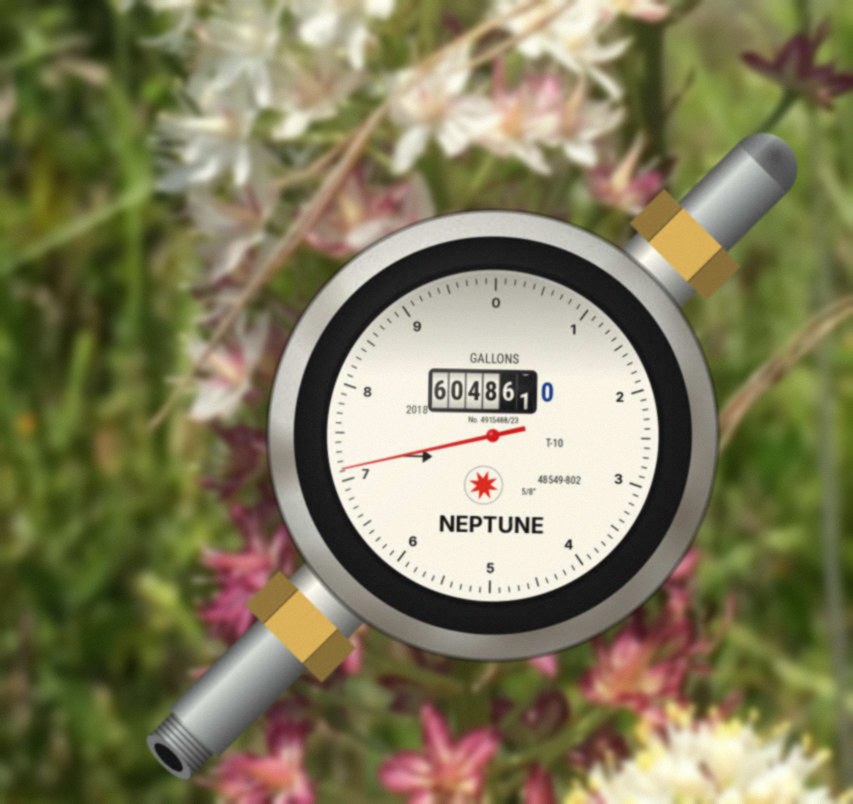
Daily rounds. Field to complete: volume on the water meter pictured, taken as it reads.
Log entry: 6048607.1 gal
